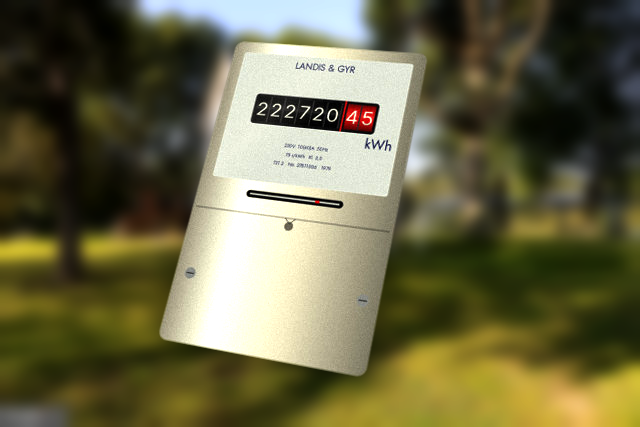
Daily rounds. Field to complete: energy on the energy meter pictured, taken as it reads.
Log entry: 222720.45 kWh
